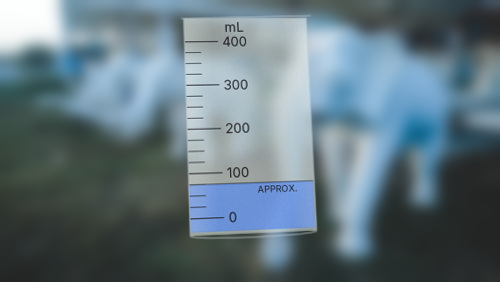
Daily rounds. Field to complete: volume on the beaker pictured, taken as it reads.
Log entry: 75 mL
